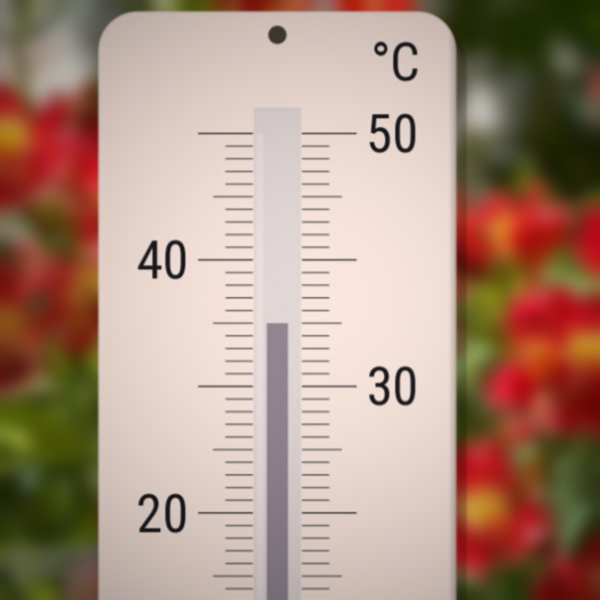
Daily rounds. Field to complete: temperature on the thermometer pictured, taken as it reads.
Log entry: 35 °C
